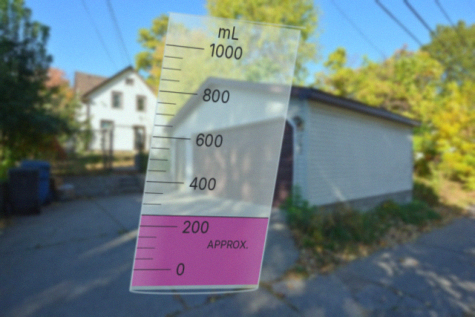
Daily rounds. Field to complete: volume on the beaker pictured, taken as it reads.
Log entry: 250 mL
